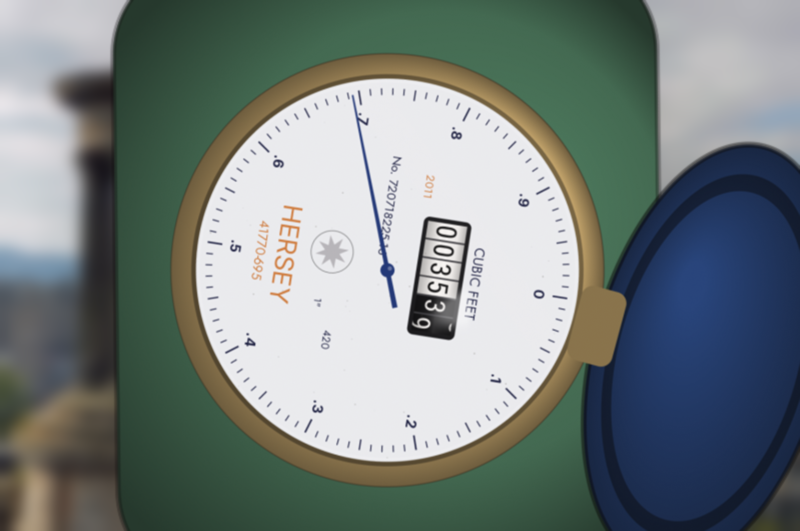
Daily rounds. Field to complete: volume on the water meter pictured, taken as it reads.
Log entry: 3538.69 ft³
